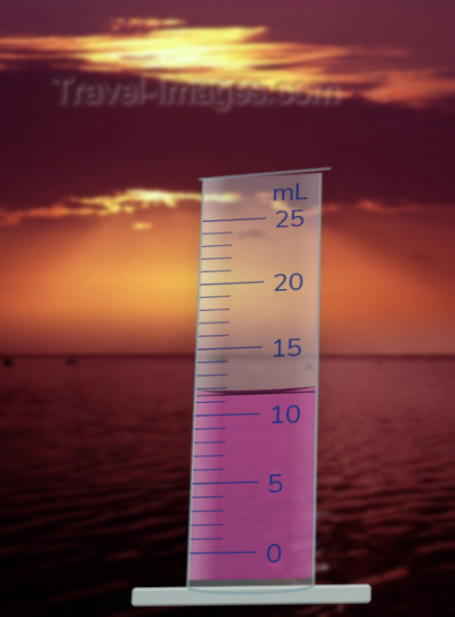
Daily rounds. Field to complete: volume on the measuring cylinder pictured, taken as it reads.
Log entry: 11.5 mL
